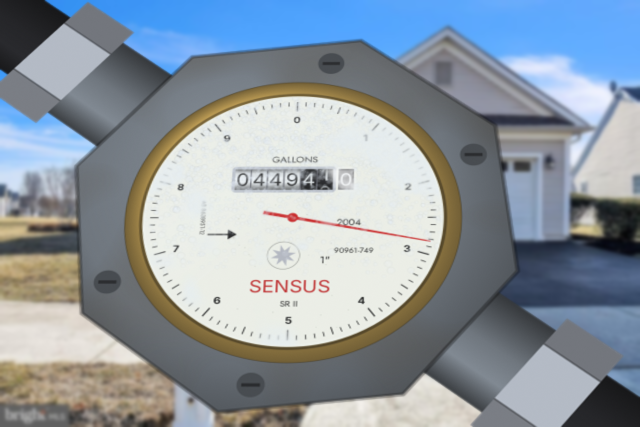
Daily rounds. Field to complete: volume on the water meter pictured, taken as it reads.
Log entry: 449412.8 gal
